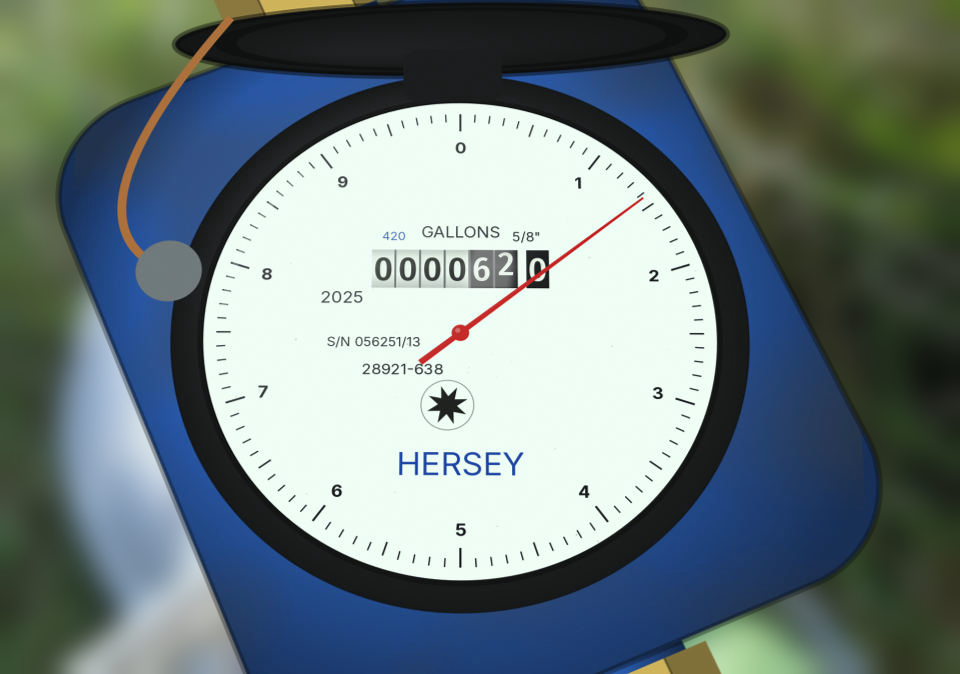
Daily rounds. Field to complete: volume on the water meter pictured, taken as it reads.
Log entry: 621.4 gal
